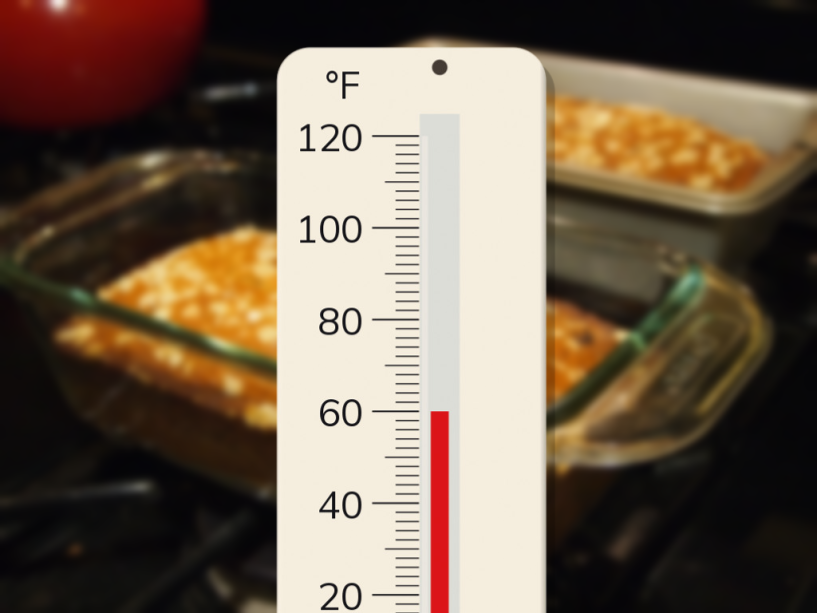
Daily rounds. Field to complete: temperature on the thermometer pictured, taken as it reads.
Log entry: 60 °F
